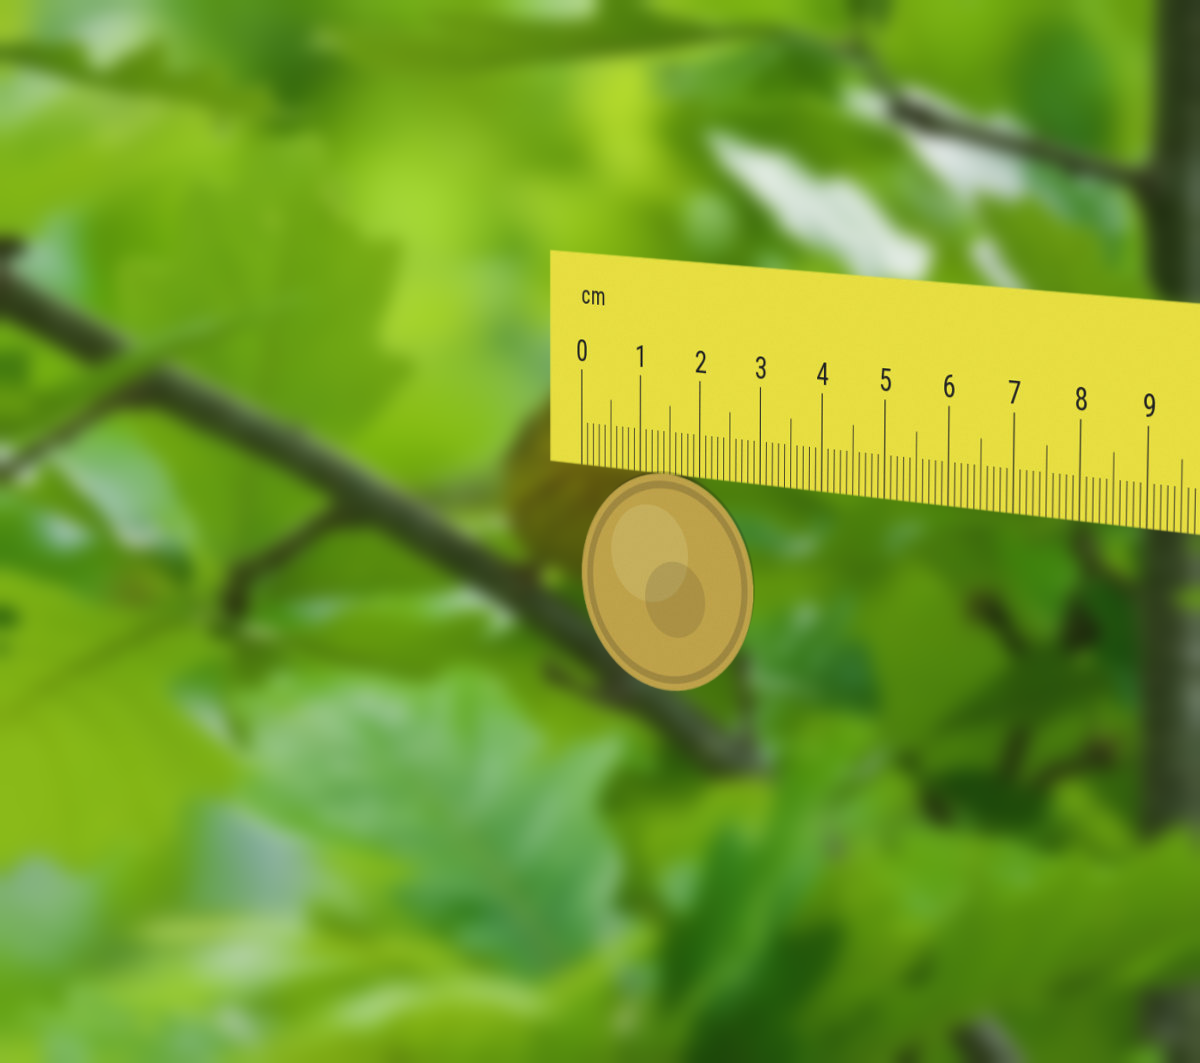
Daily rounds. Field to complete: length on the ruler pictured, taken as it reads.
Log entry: 2.9 cm
